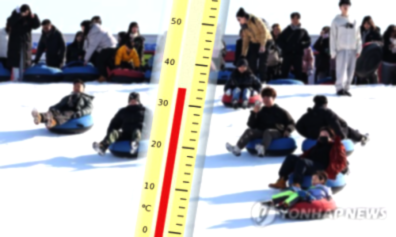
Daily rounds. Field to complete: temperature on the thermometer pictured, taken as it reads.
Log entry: 34 °C
